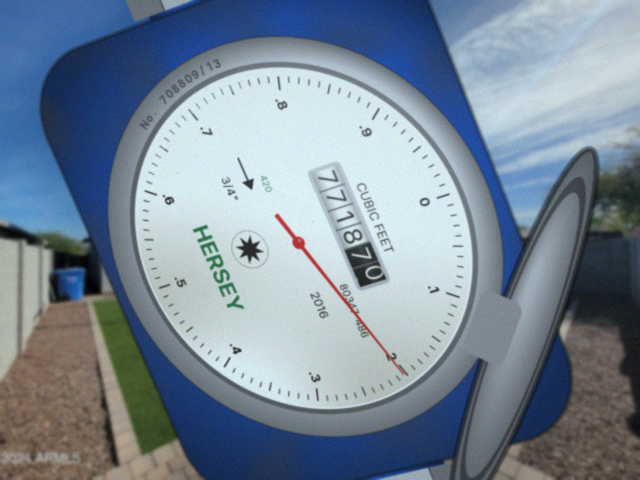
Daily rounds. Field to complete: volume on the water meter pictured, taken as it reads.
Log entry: 771870.20 ft³
